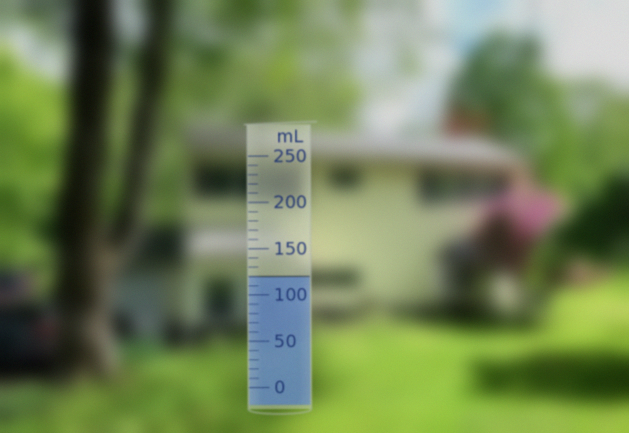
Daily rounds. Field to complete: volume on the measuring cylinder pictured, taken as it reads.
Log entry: 120 mL
